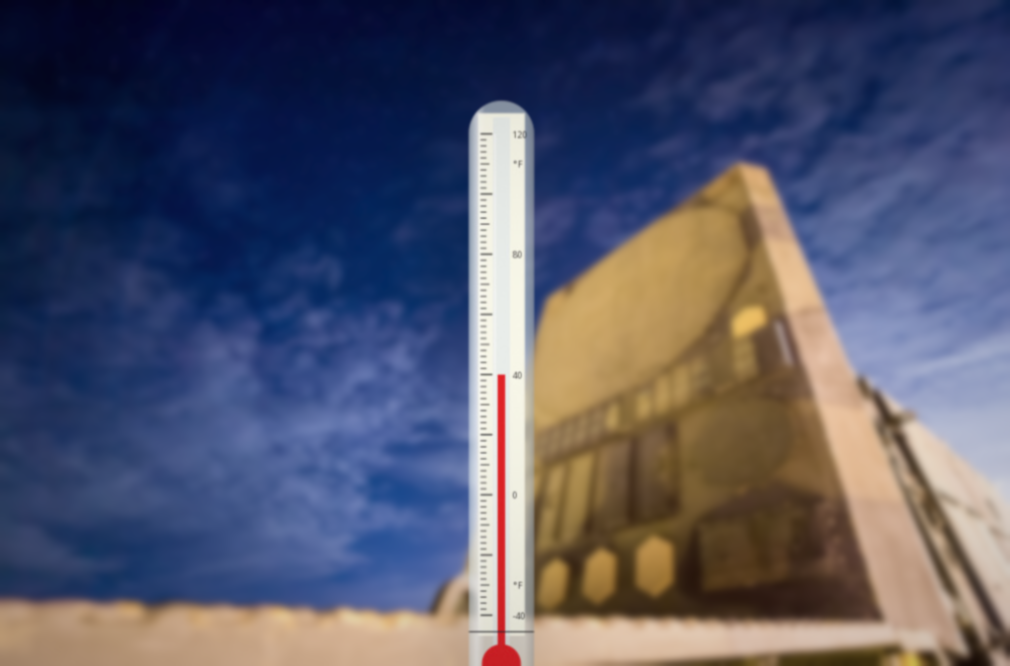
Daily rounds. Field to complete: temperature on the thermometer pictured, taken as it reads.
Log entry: 40 °F
